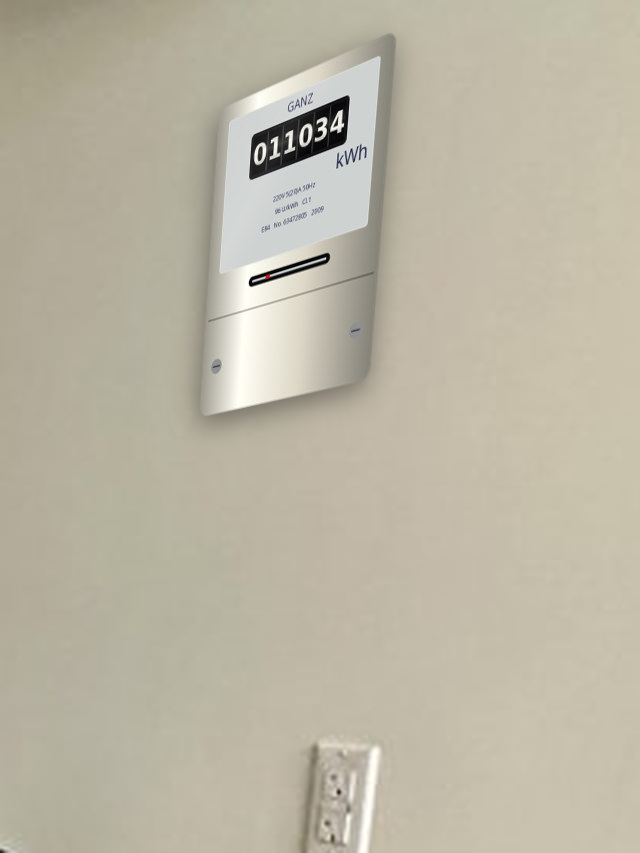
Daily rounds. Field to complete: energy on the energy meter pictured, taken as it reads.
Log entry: 11034 kWh
